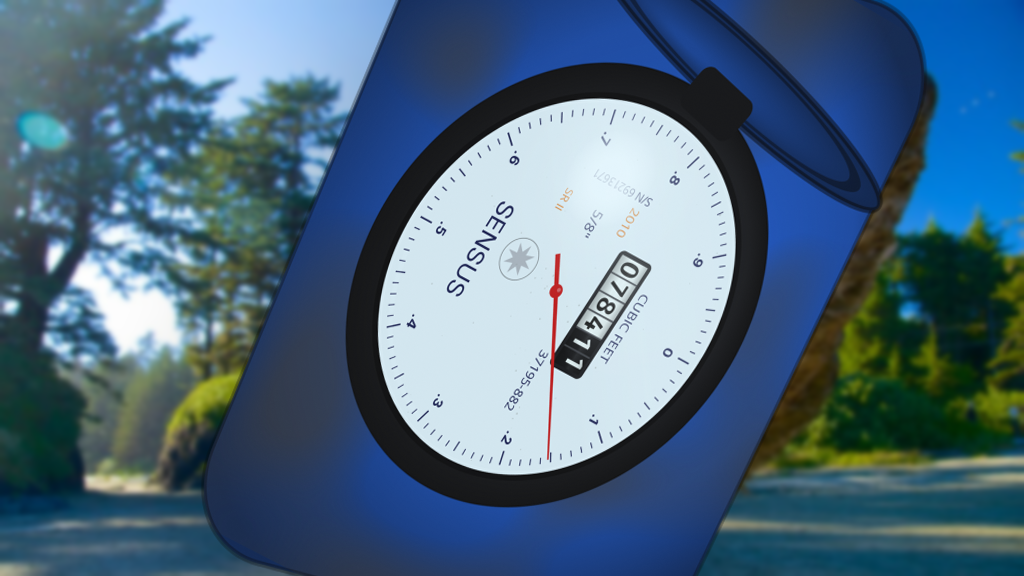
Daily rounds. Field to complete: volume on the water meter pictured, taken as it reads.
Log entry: 78411.15 ft³
